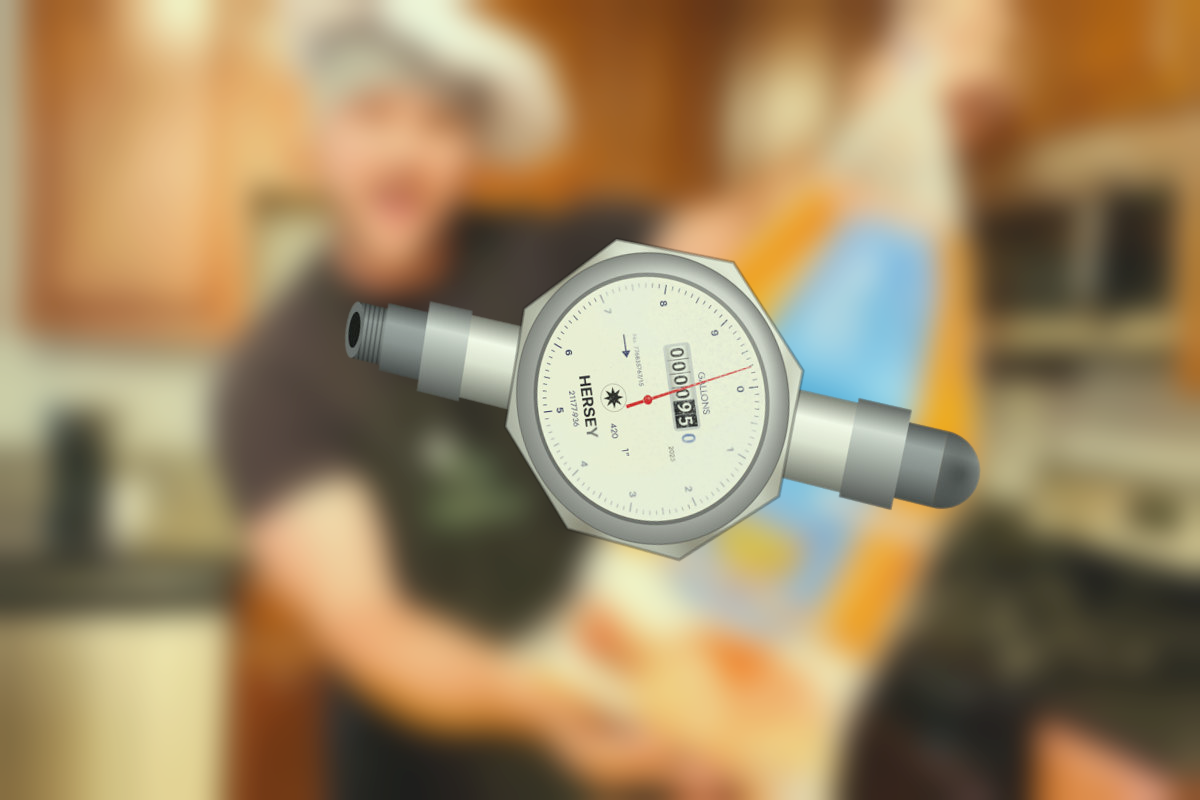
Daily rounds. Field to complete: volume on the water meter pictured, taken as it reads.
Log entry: 949.7 gal
